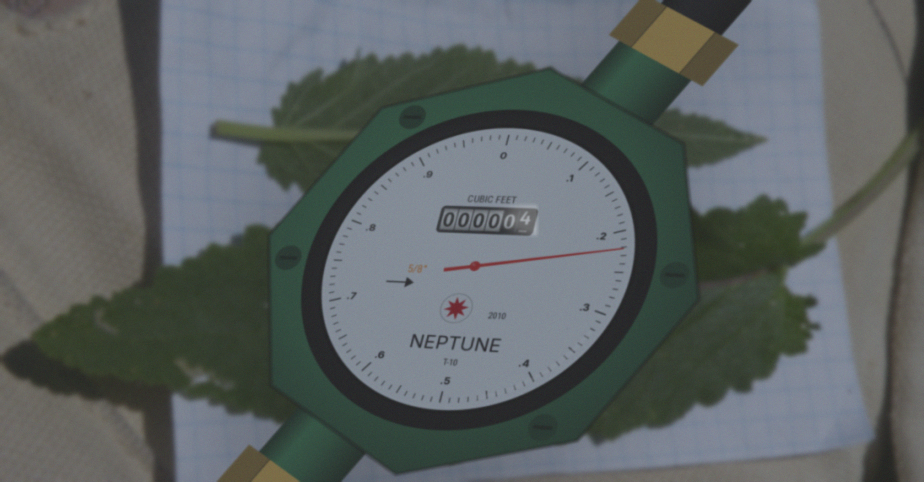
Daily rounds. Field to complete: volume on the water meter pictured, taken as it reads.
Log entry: 4.22 ft³
